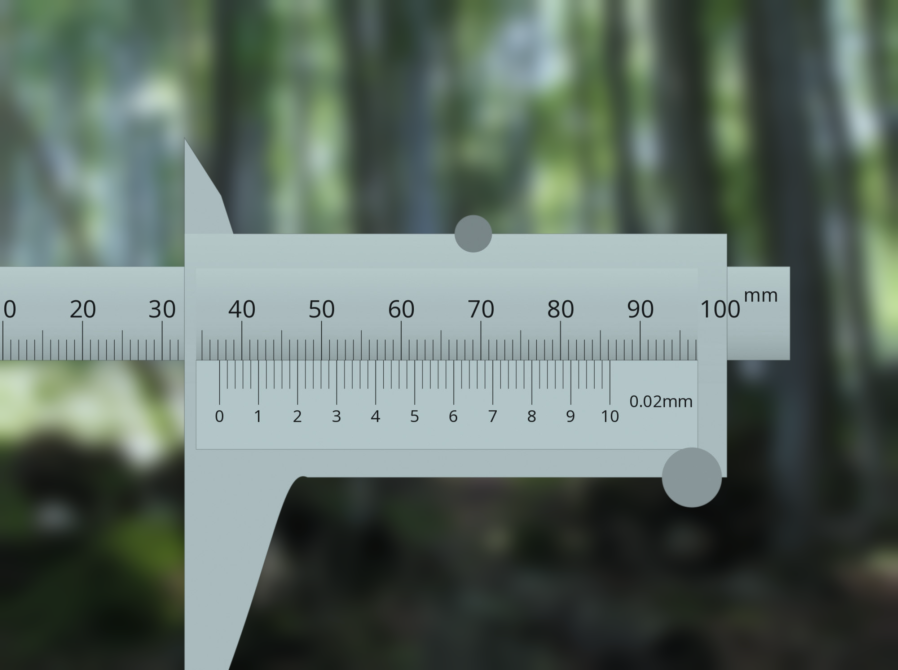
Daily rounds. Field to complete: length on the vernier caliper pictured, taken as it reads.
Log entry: 37.2 mm
